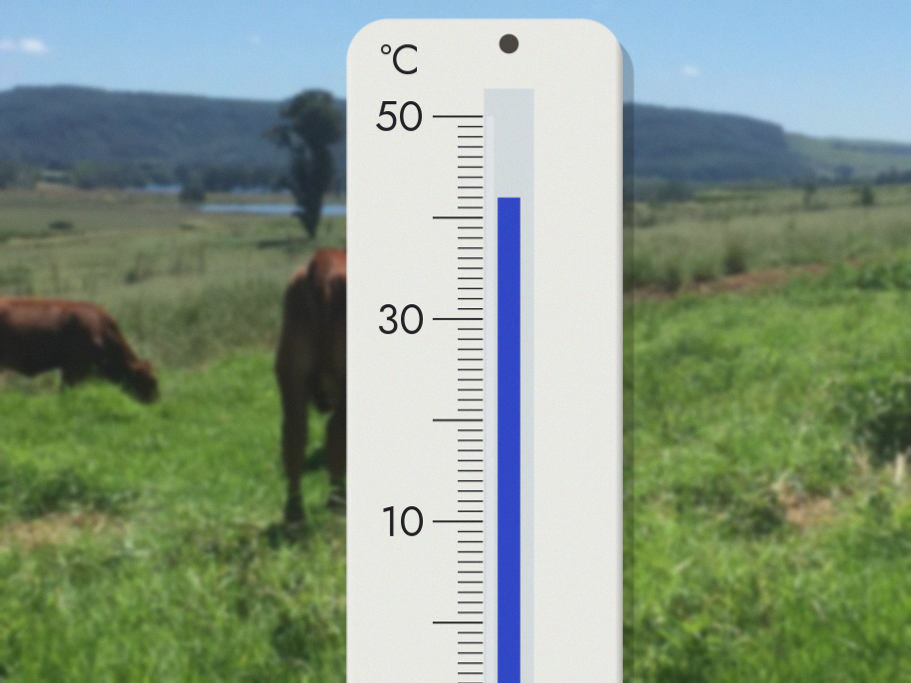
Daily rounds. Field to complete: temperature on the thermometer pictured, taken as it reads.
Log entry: 42 °C
